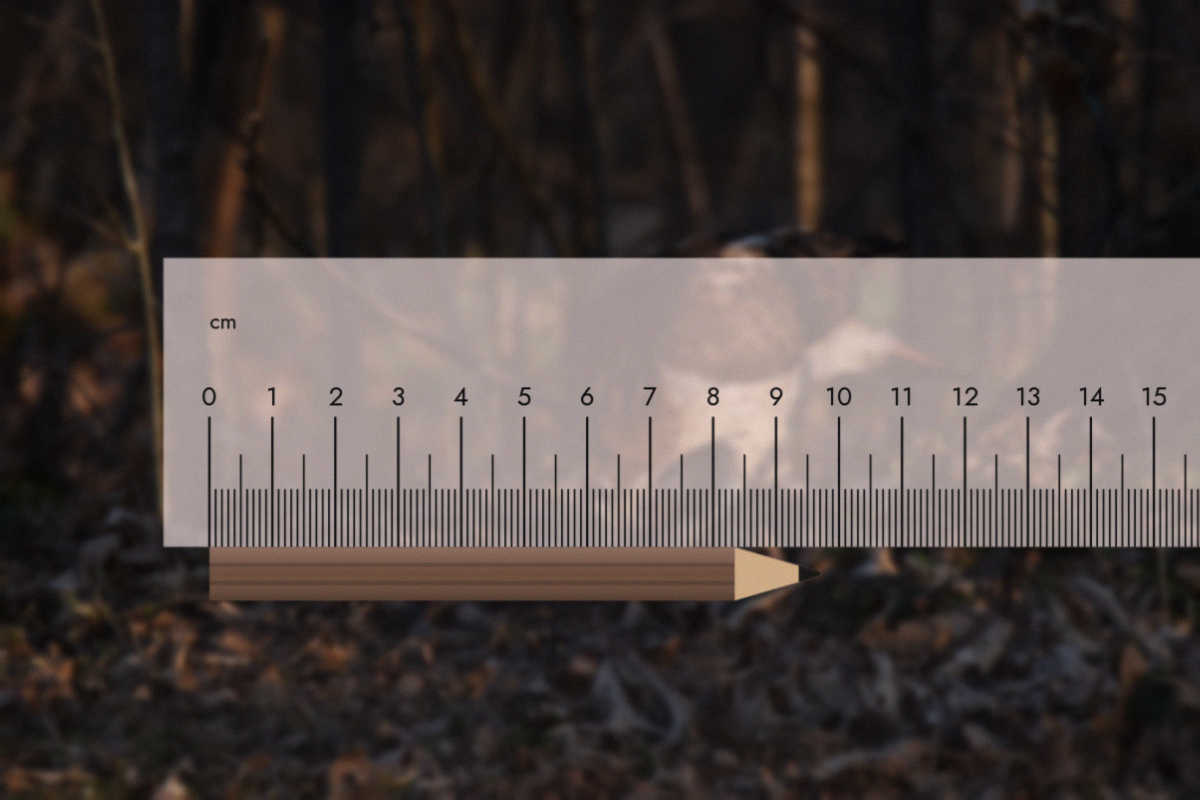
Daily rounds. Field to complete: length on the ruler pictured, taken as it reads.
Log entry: 9.7 cm
